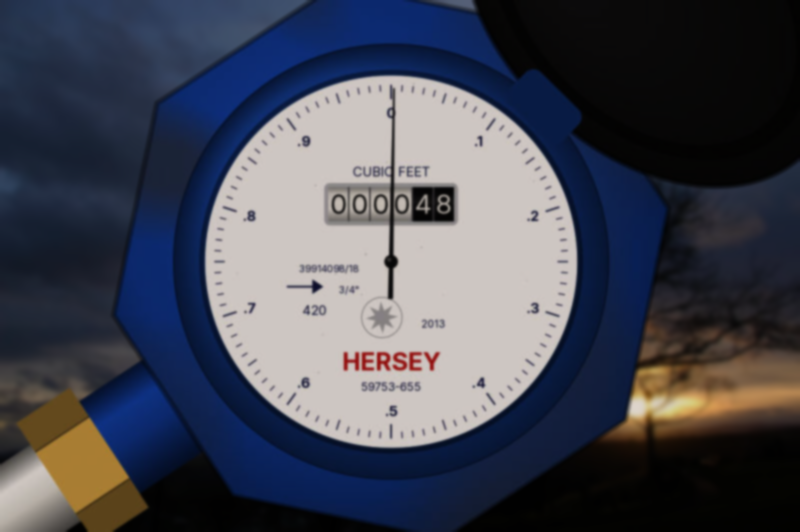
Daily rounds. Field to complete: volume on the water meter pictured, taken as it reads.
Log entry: 48.00 ft³
